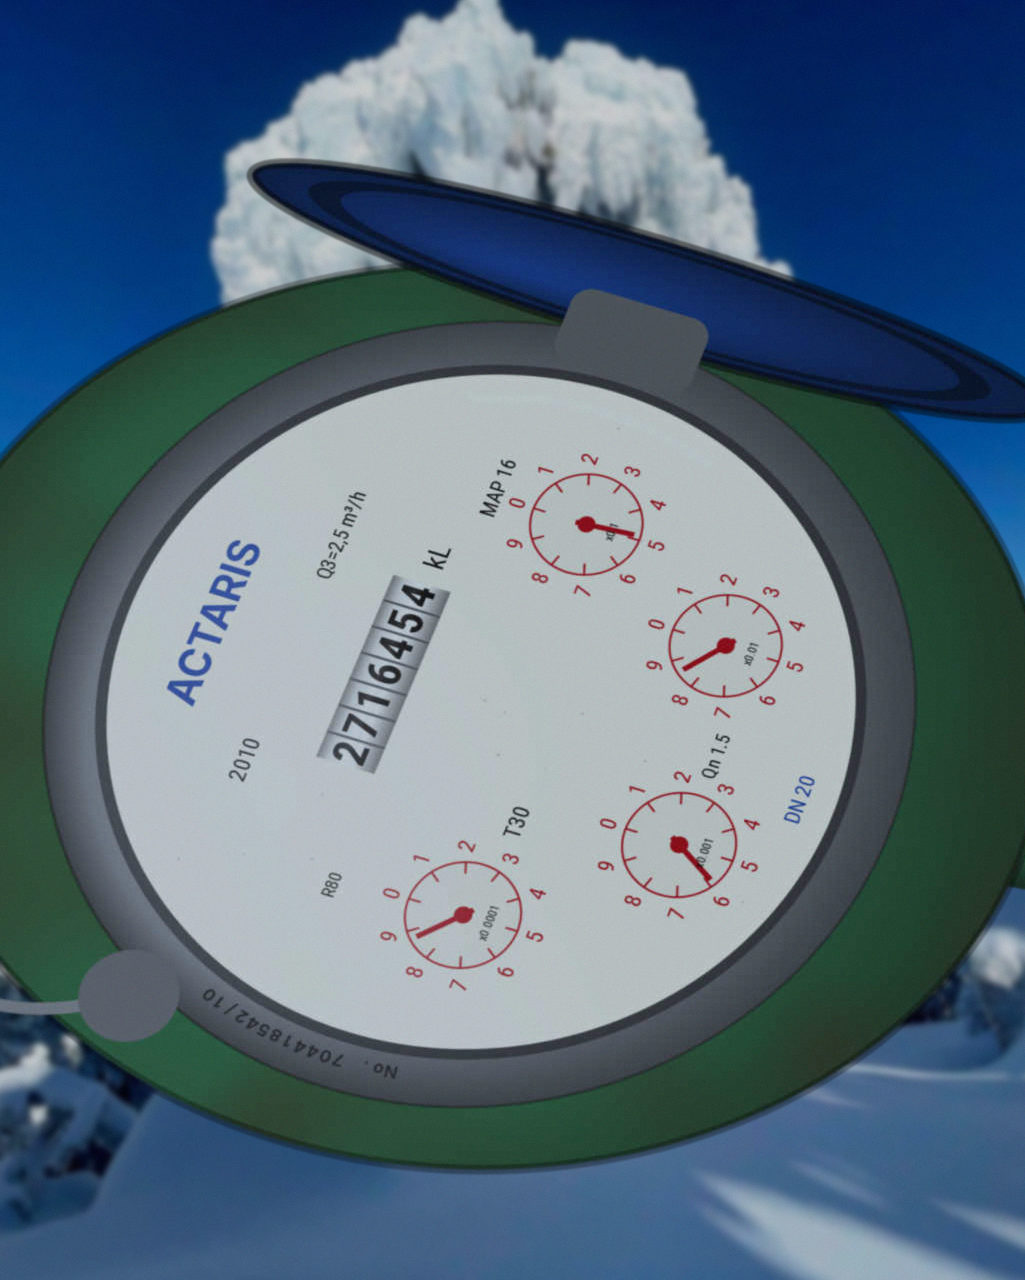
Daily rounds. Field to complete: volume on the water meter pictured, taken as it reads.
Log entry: 2716454.4858 kL
